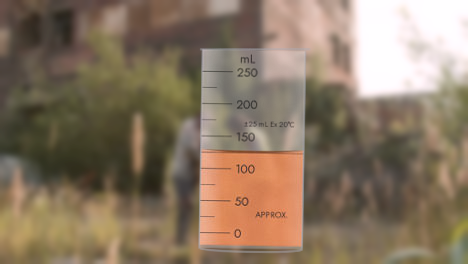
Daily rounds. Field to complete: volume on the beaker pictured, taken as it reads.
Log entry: 125 mL
